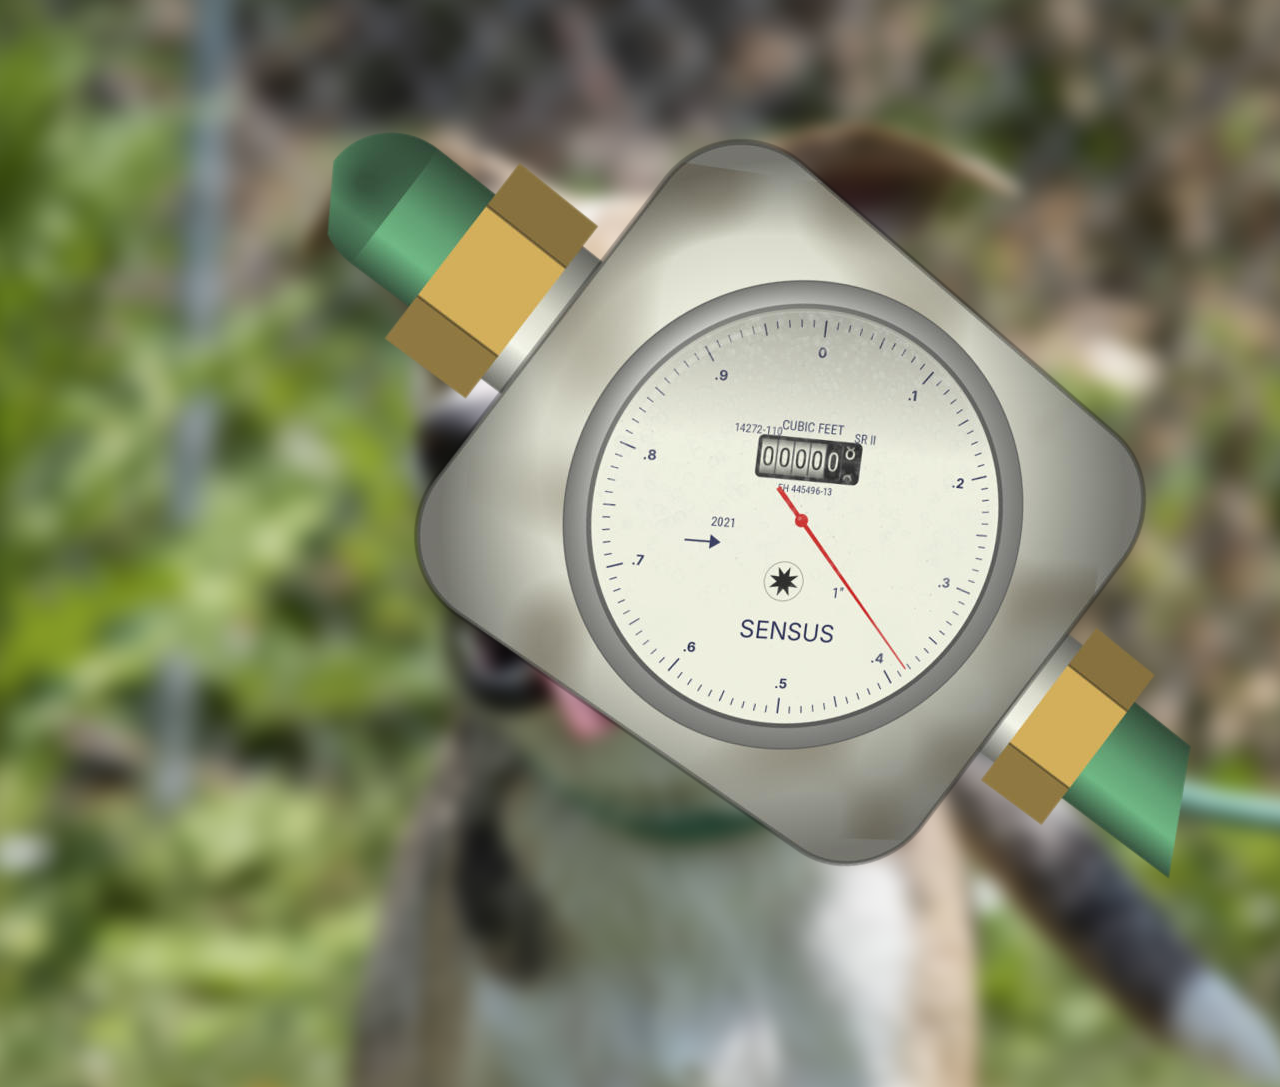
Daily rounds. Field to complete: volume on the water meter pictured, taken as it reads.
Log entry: 8.38 ft³
